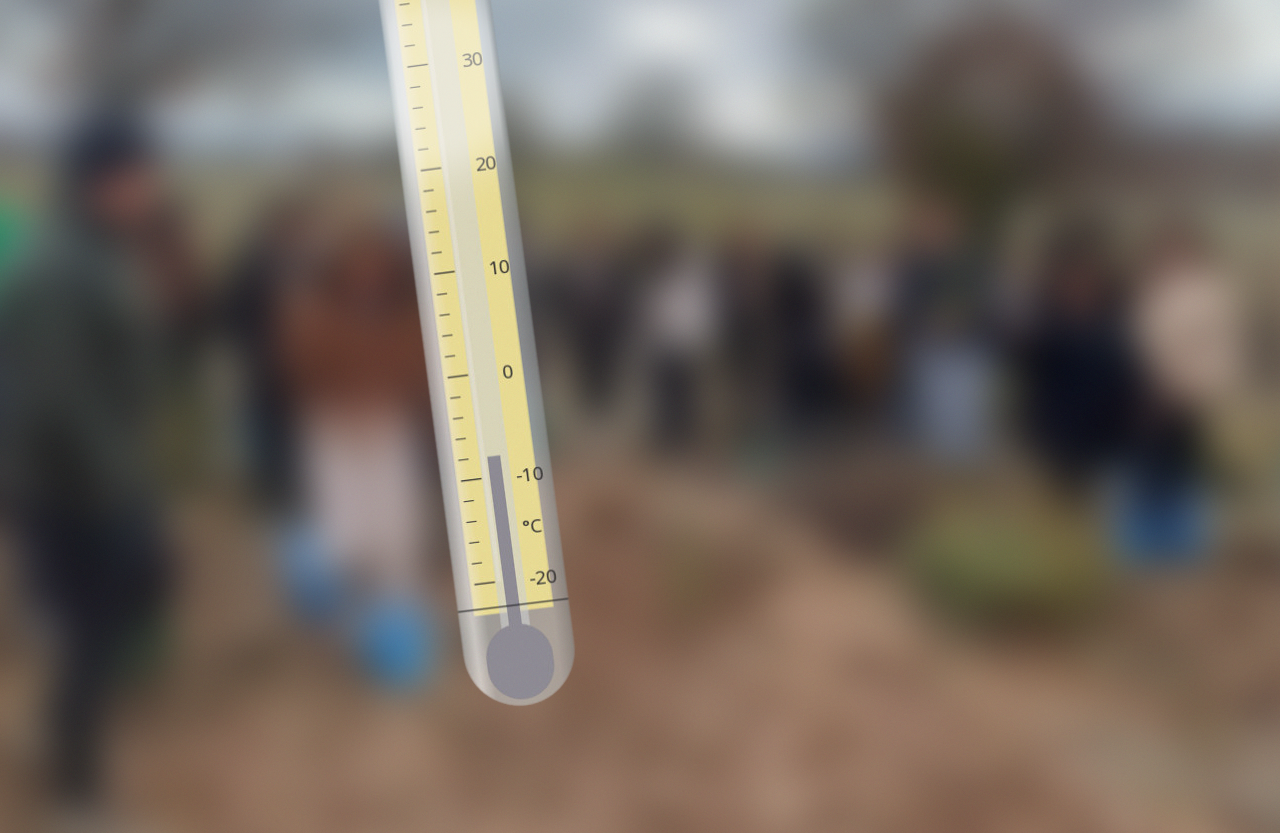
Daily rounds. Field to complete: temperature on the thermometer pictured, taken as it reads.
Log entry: -8 °C
